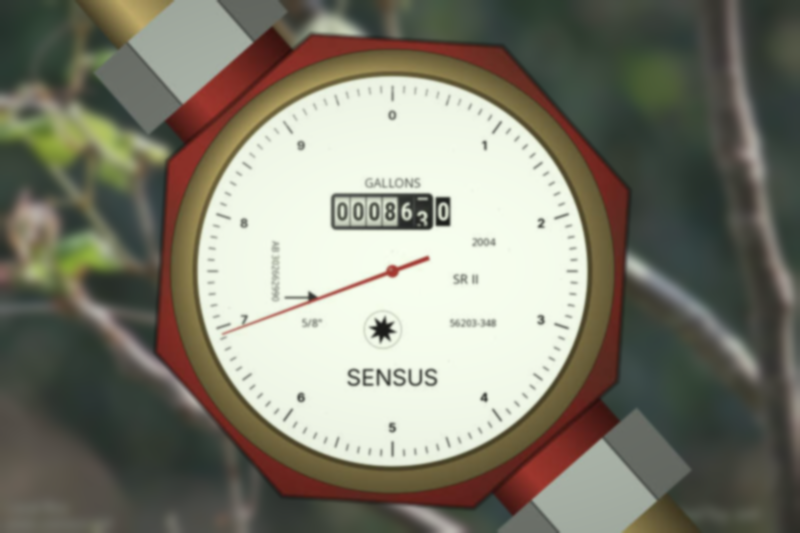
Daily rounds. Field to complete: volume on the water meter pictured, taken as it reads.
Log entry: 8626.9 gal
